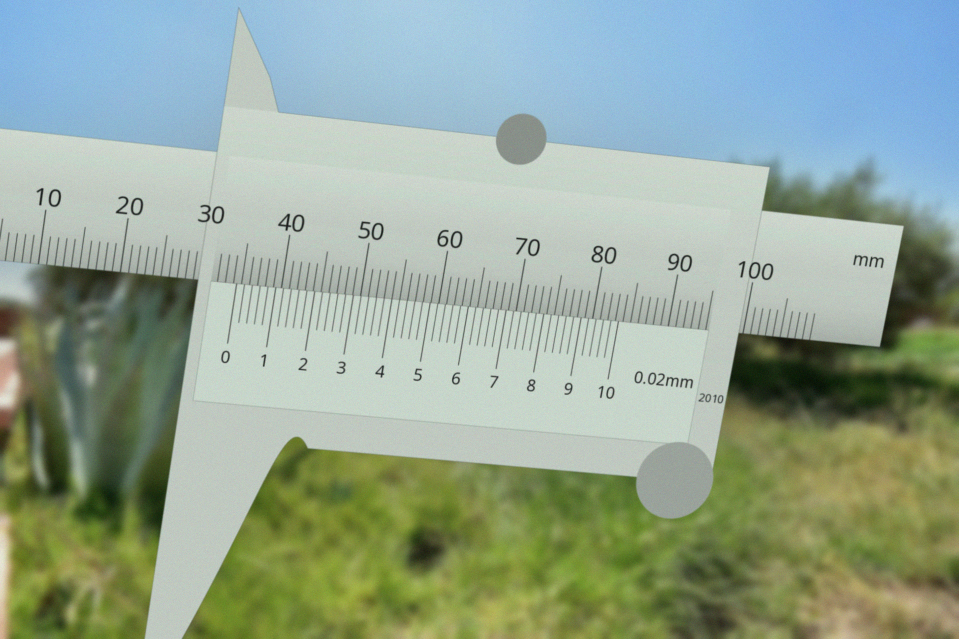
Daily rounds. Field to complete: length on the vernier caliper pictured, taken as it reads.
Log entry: 34.4 mm
